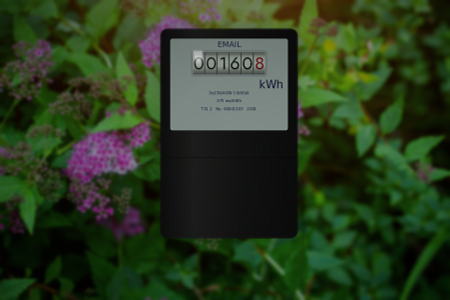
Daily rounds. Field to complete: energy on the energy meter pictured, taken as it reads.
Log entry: 160.8 kWh
